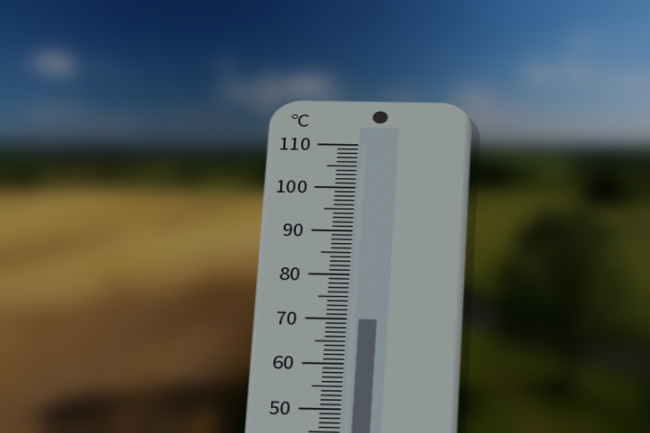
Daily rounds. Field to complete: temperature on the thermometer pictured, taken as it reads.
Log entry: 70 °C
